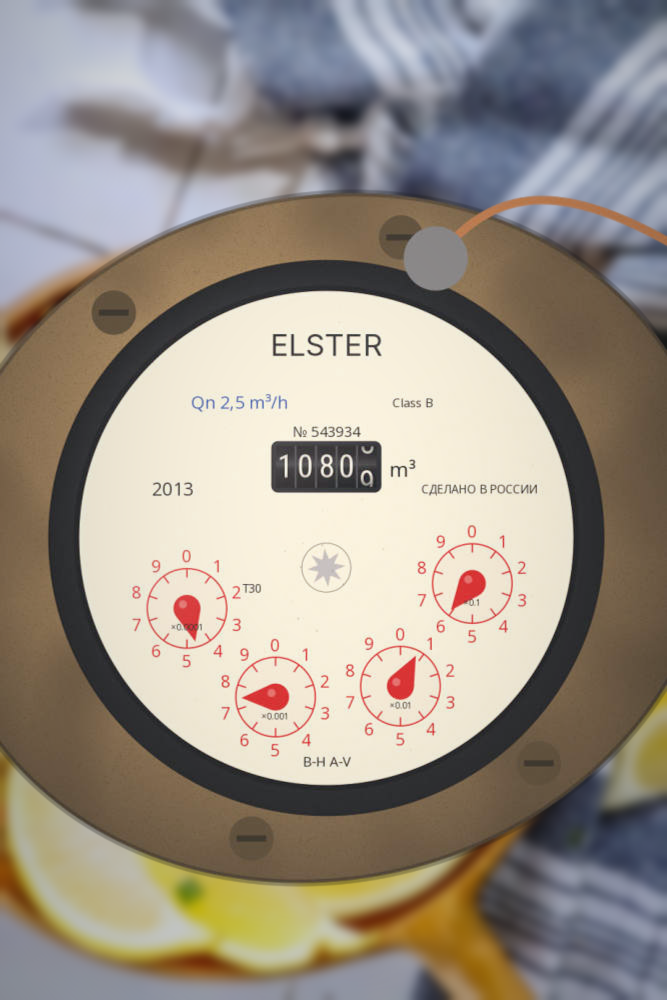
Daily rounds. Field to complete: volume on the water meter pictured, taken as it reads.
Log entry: 10808.6074 m³
